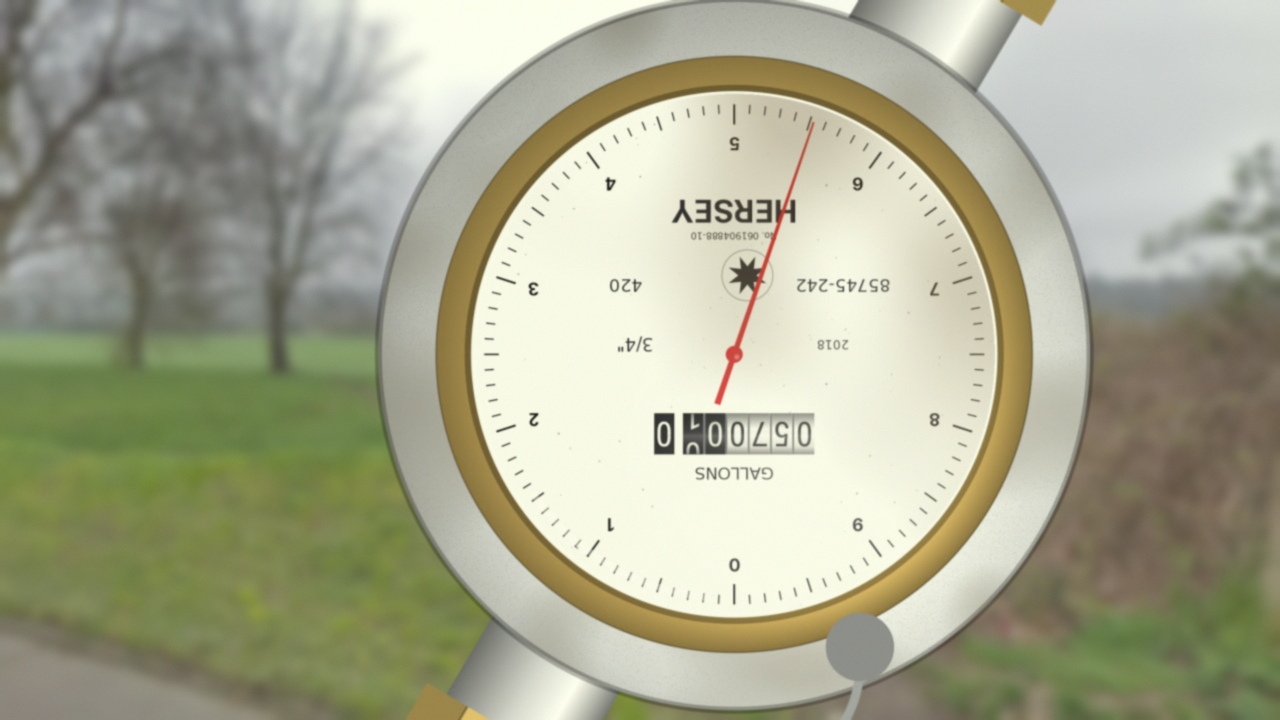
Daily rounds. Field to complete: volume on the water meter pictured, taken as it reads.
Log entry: 570005.5 gal
